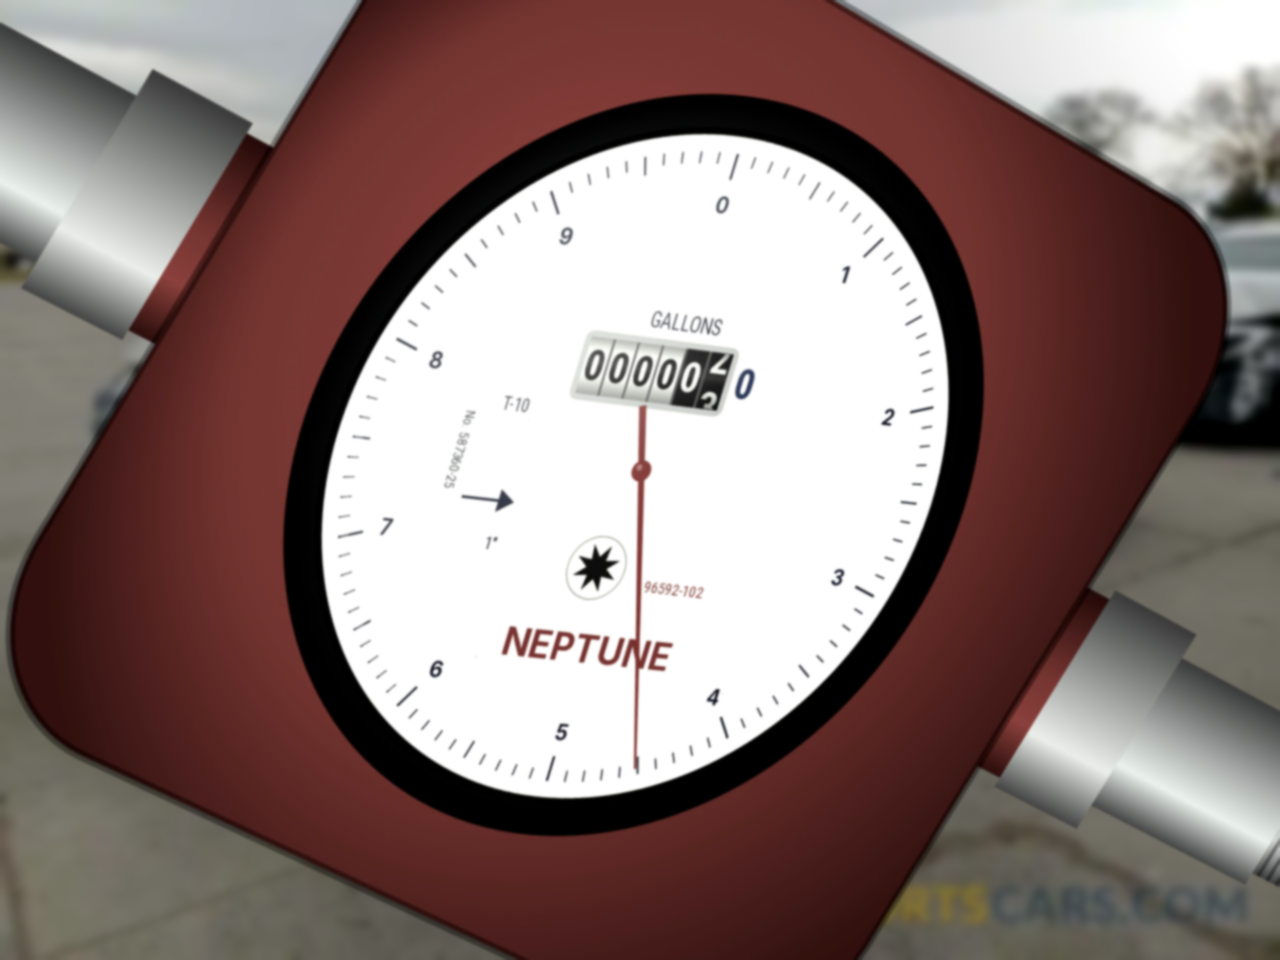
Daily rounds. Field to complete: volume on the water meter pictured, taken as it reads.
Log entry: 24.5 gal
